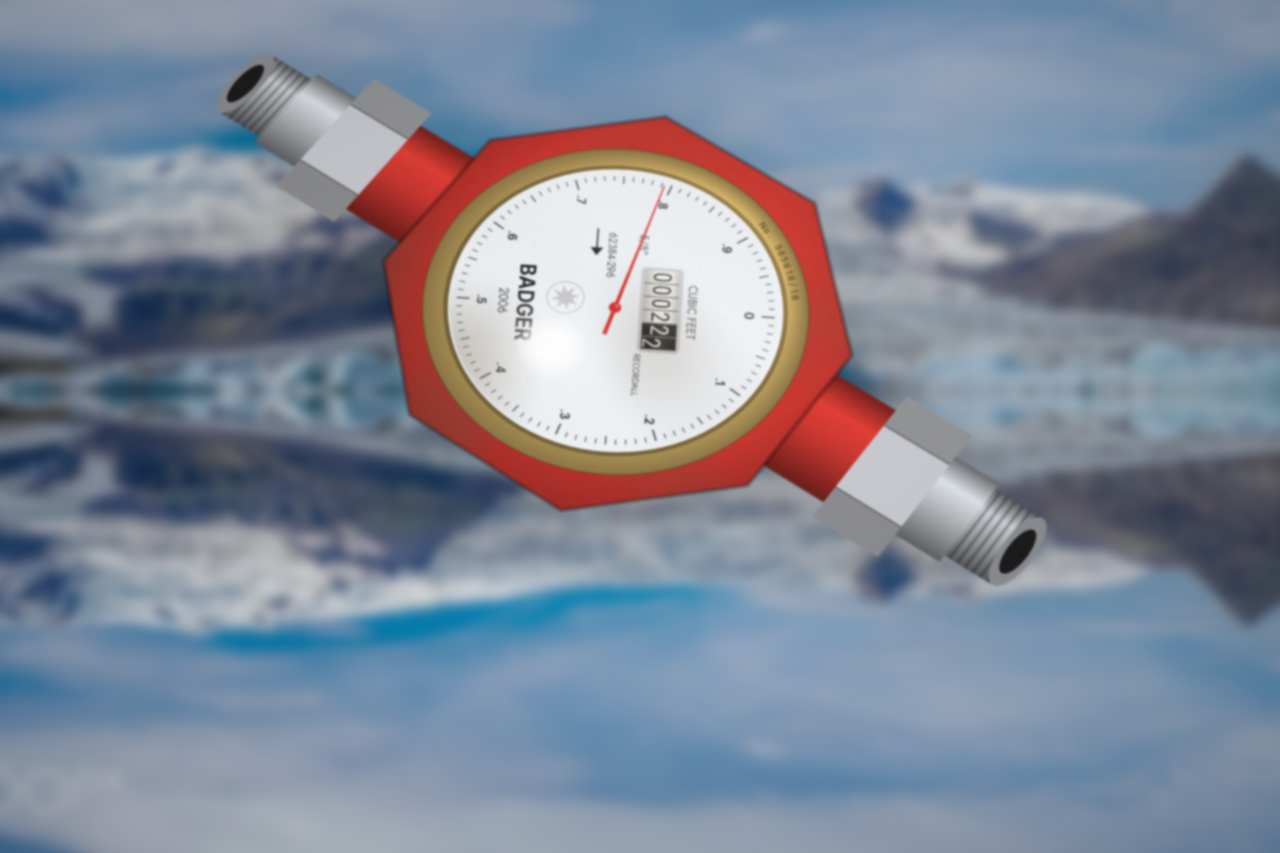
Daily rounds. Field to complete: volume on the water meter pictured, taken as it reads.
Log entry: 221.79 ft³
